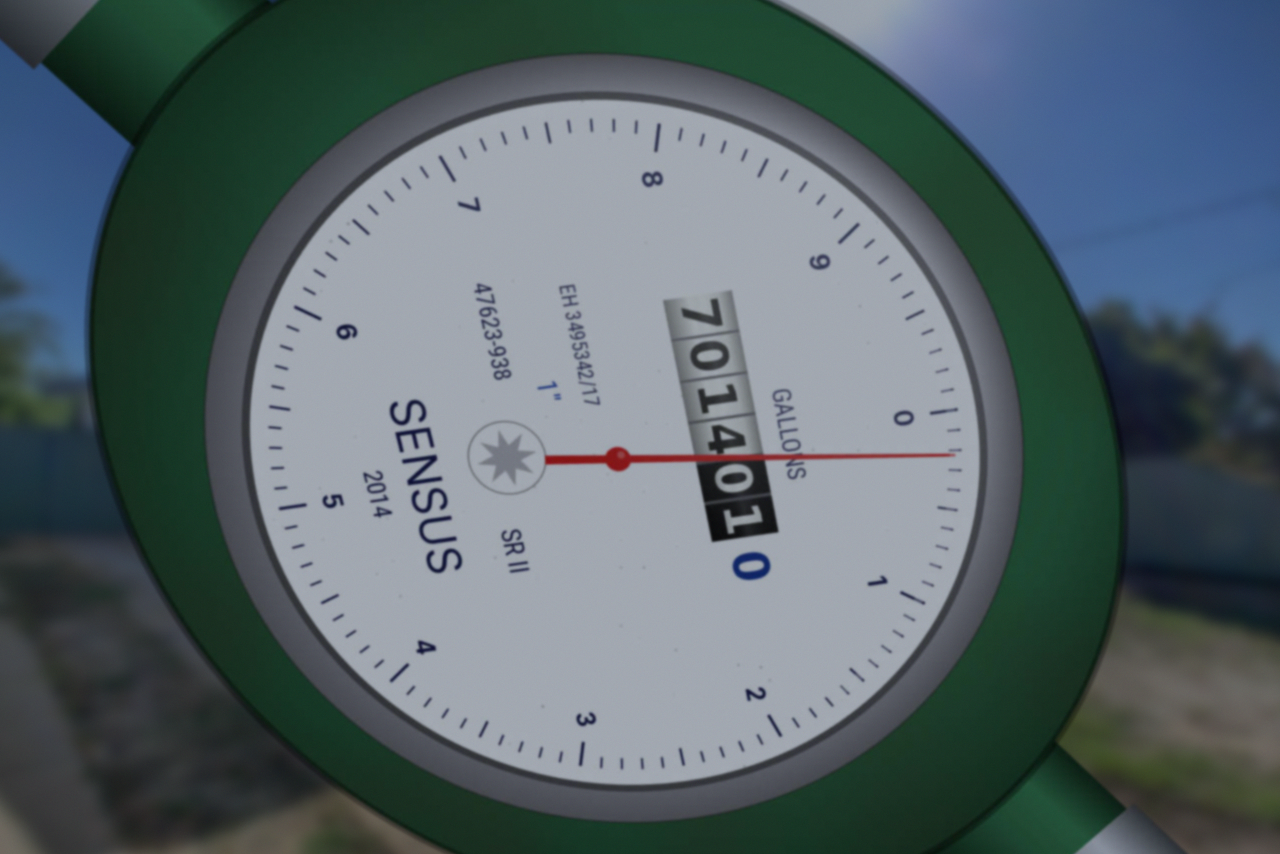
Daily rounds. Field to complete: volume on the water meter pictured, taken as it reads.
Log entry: 7014010.2 gal
